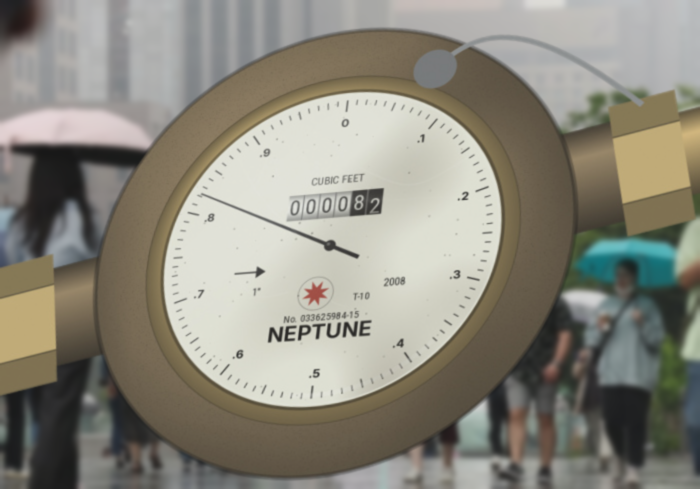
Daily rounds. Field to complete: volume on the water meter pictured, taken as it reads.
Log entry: 81.82 ft³
